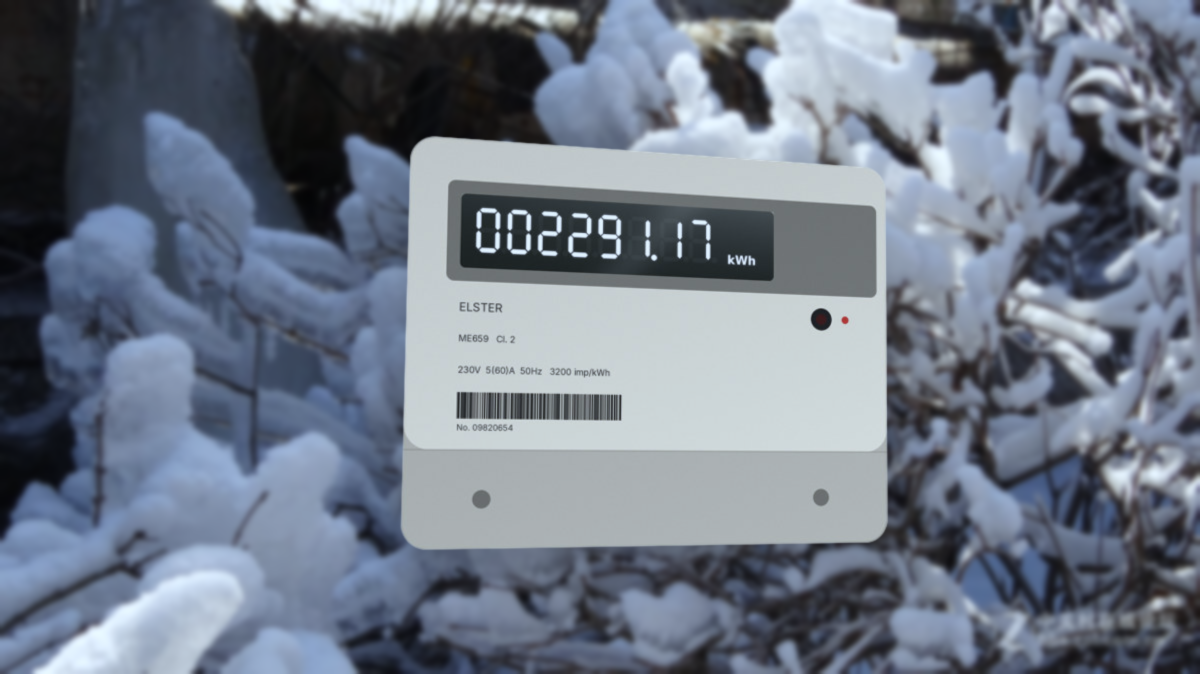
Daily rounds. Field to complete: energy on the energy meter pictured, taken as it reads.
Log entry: 2291.17 kWh
